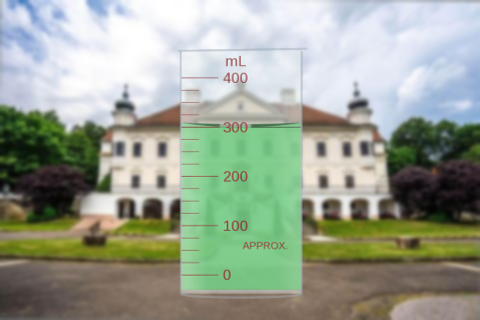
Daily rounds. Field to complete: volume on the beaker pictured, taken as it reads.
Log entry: 300 mL
